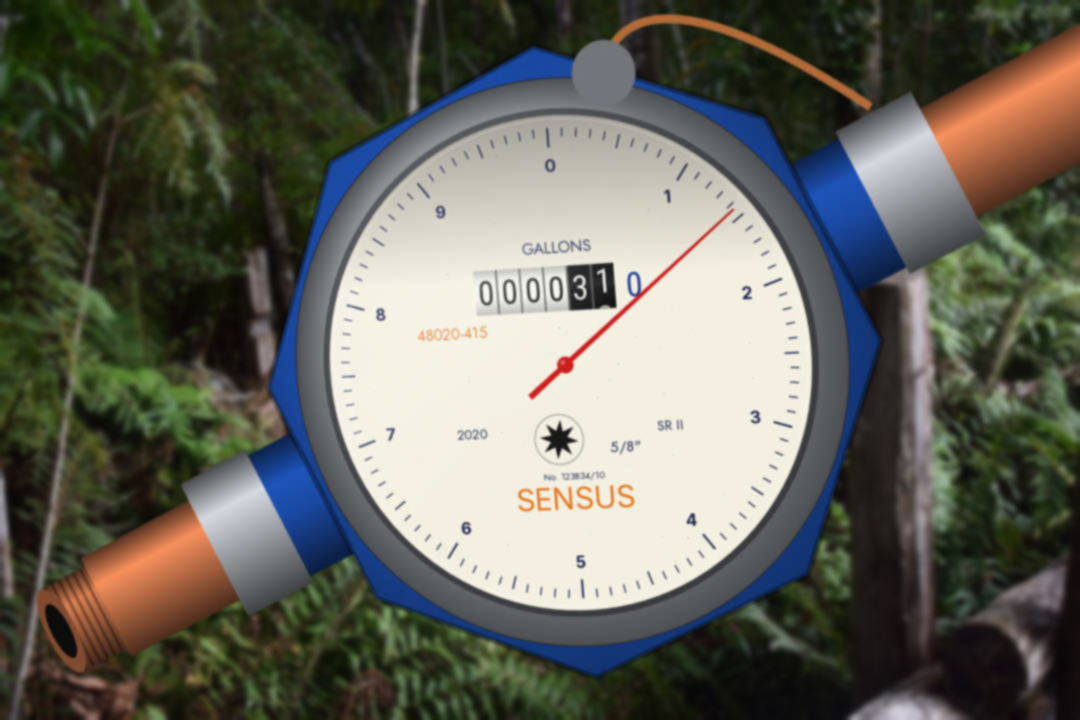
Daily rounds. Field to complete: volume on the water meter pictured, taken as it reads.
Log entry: 311.4 gal
